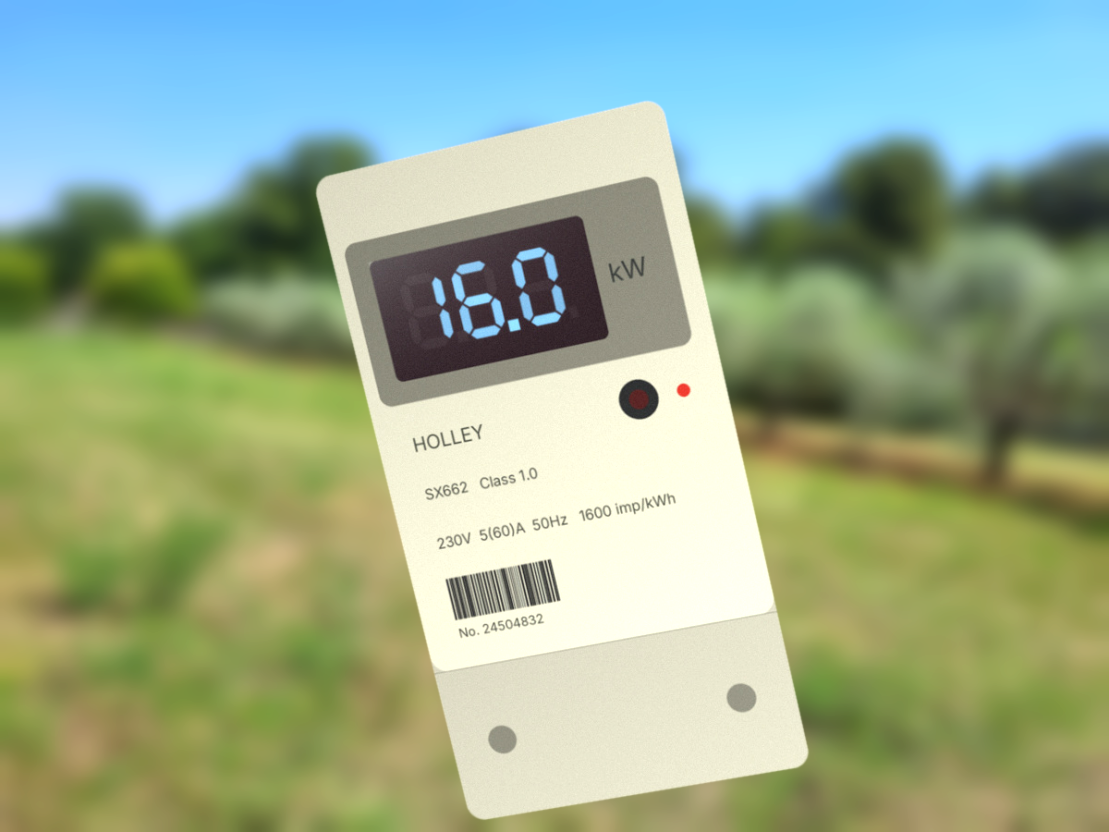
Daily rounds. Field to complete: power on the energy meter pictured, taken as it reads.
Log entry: 16.0 kW
